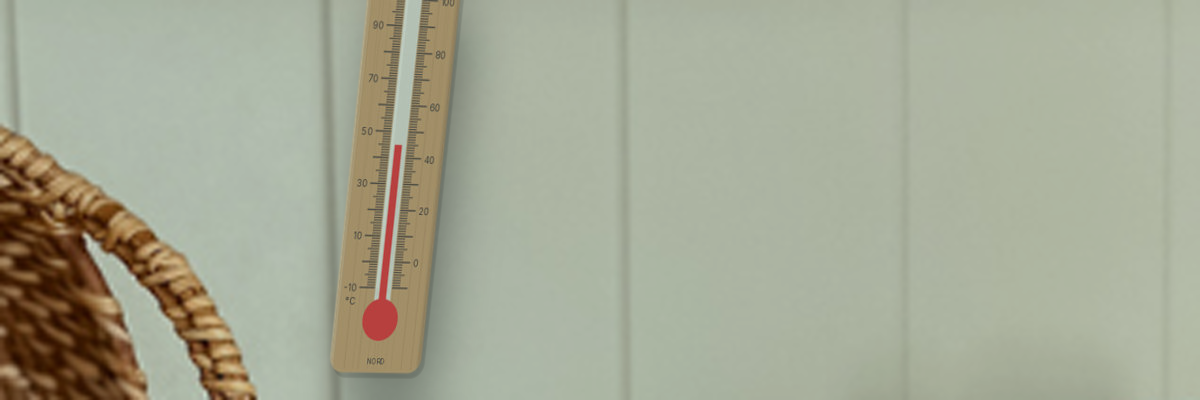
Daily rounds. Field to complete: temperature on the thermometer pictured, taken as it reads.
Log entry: 45 °C
